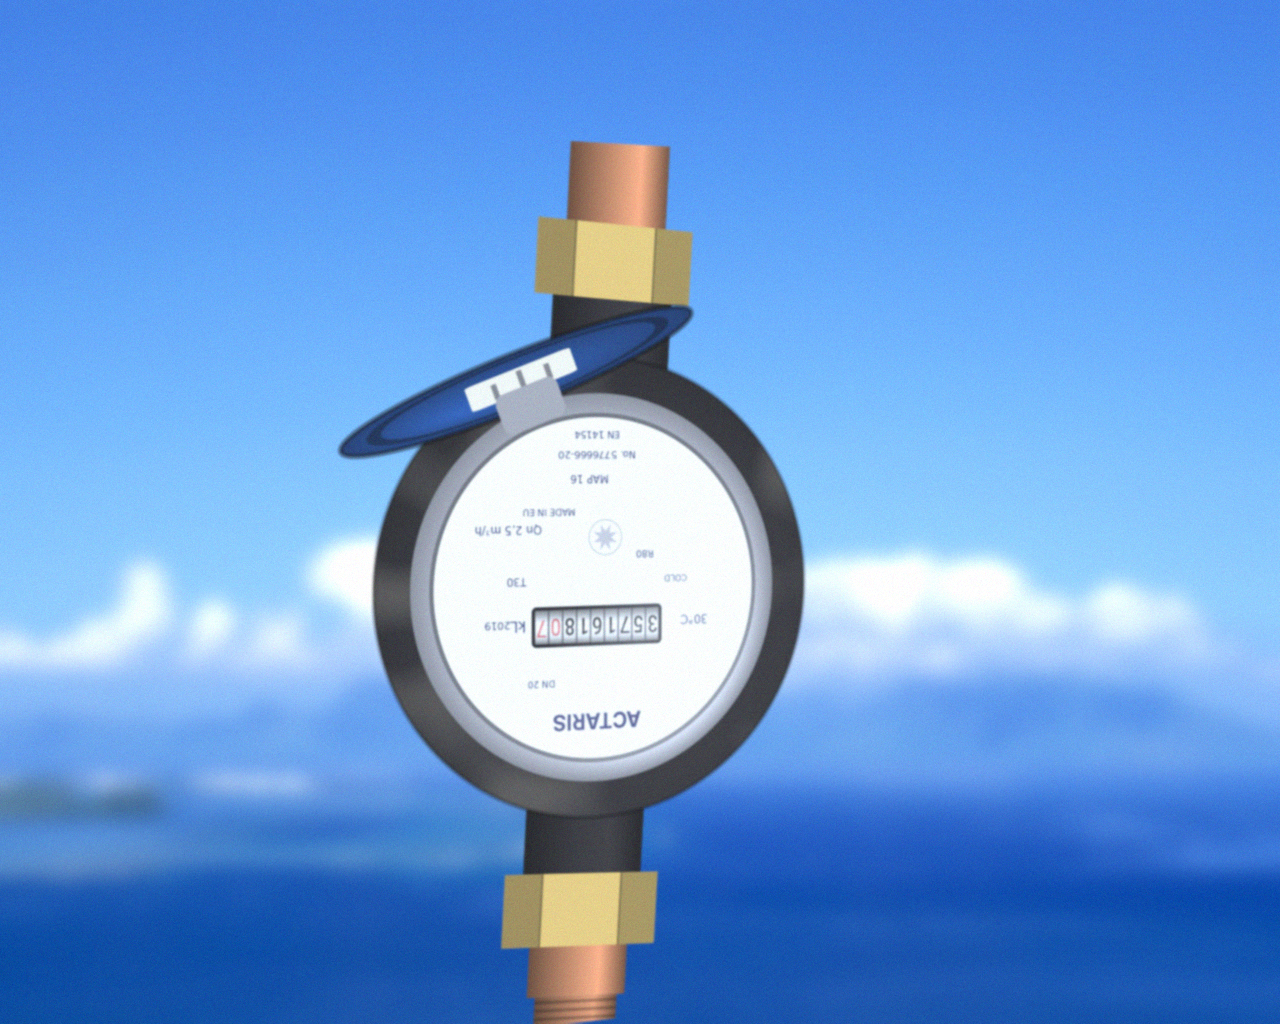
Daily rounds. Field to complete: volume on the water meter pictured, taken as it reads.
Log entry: 3571618.07 kL
